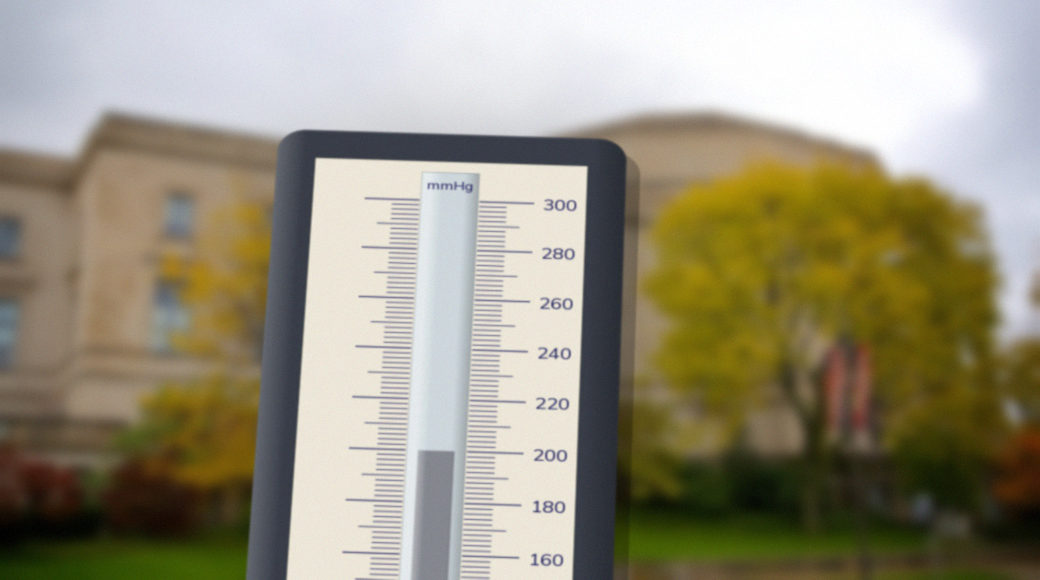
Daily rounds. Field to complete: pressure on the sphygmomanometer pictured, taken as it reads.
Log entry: 200 mmHg
